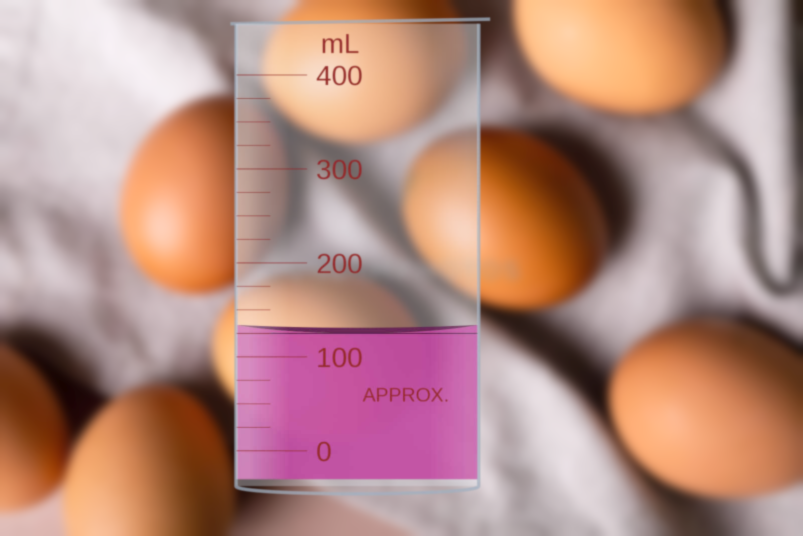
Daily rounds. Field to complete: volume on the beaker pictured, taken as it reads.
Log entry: 125 mL
